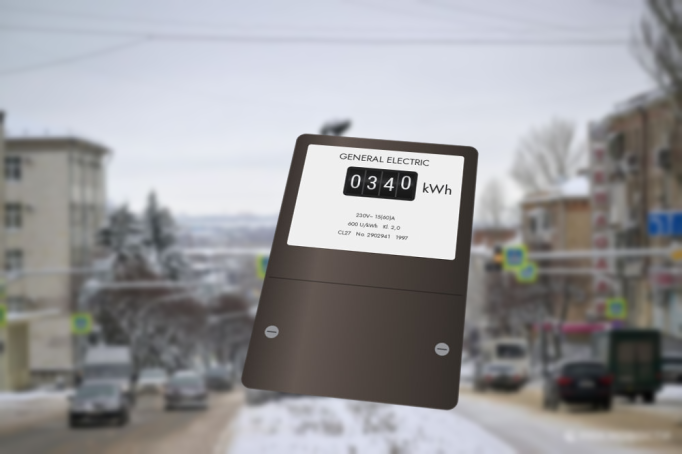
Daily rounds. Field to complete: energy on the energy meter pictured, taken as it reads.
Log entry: 340 kWh
